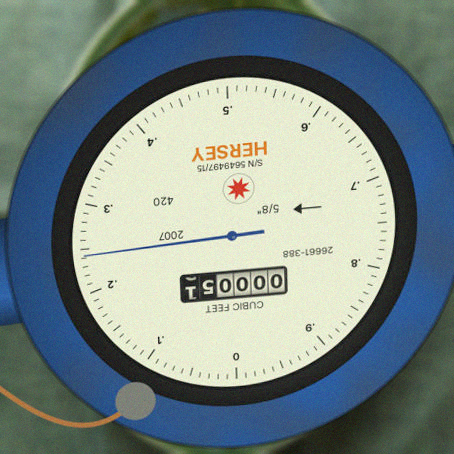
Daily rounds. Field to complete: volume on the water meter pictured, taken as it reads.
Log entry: 51.24 ft³
